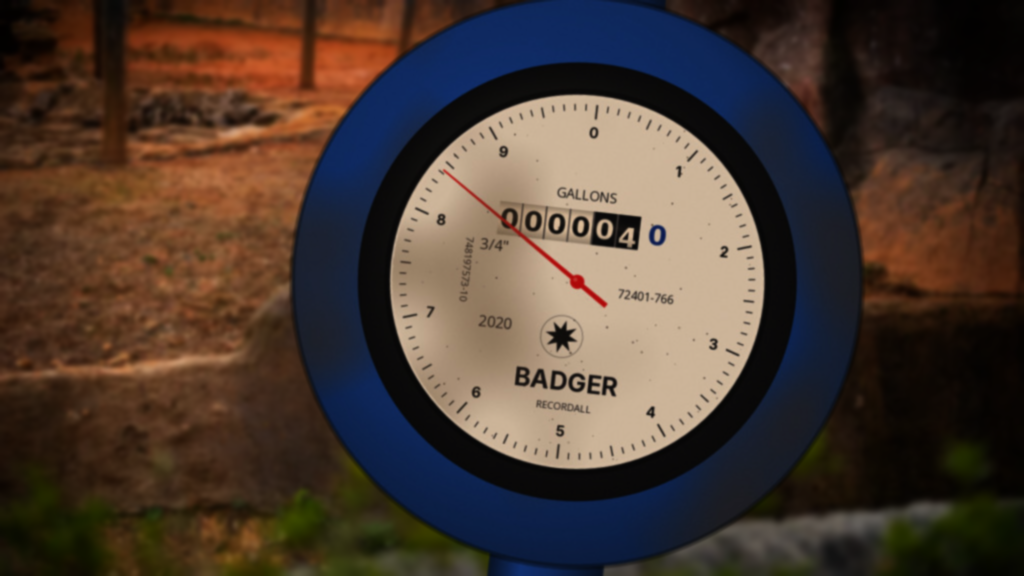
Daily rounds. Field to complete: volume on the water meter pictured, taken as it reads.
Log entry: 38.4 gal
